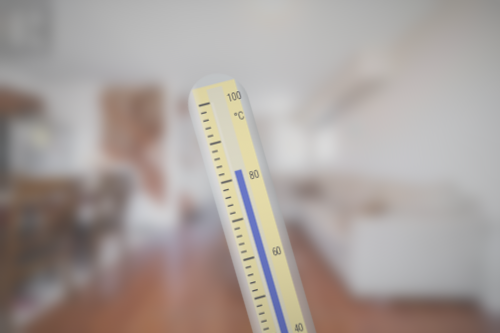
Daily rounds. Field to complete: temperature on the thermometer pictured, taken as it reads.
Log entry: 82 °C
